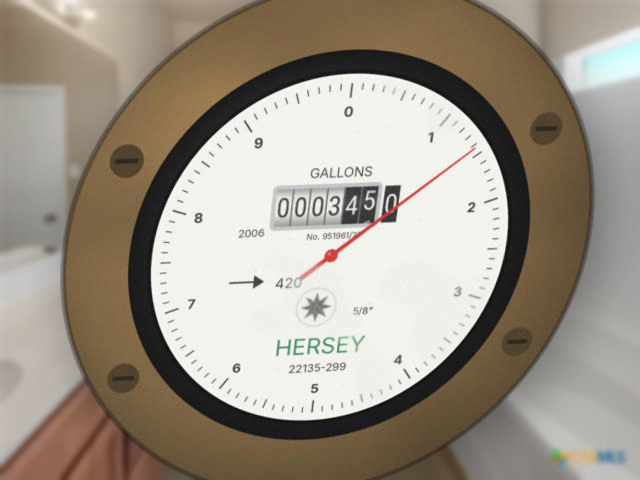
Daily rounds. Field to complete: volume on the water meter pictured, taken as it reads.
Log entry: 3451.4 gal
